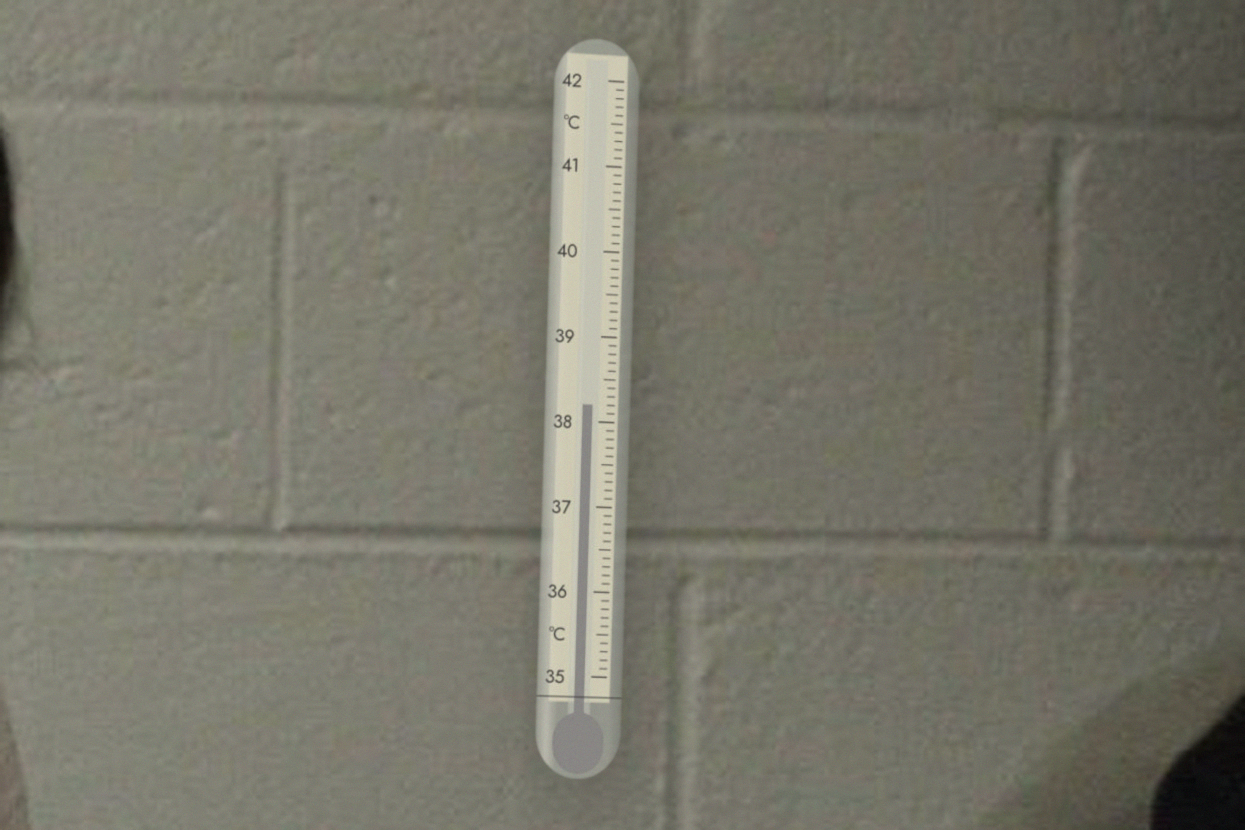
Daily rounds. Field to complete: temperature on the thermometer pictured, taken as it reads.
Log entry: 38.2 °C
